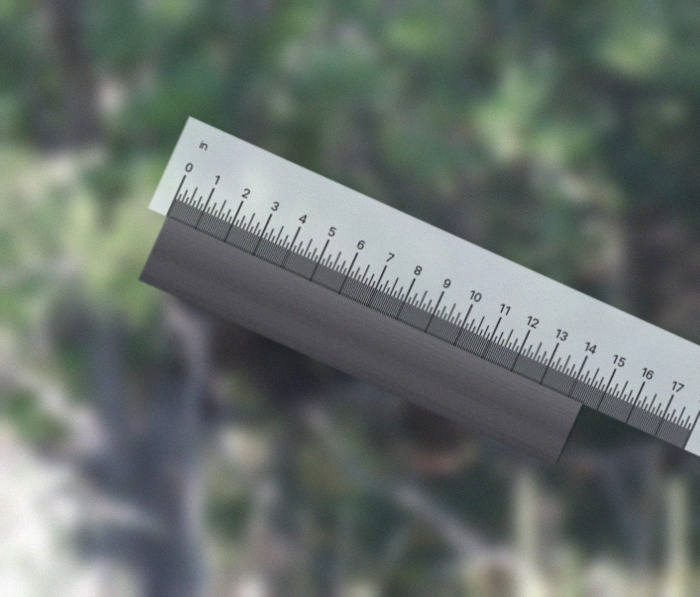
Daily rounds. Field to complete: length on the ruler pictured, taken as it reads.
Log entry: 14.5 in
